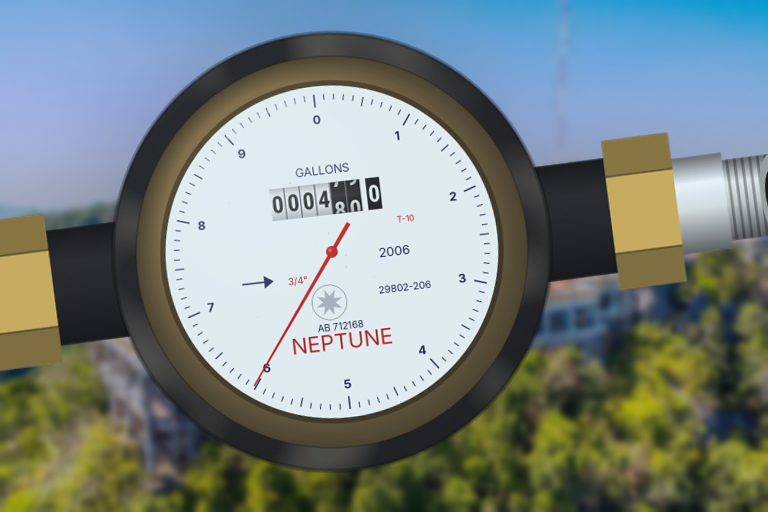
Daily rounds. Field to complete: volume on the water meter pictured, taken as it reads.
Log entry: 4796.0 gal
